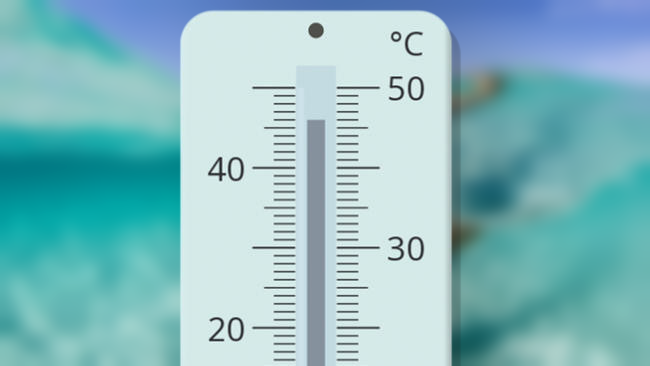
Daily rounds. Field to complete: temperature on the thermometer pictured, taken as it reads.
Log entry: 46 °C
